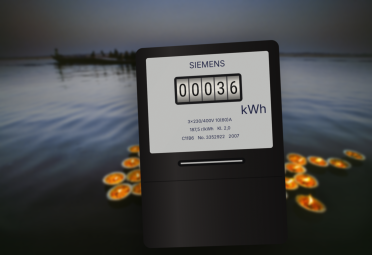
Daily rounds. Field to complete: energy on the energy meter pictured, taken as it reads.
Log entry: 36 kWh
